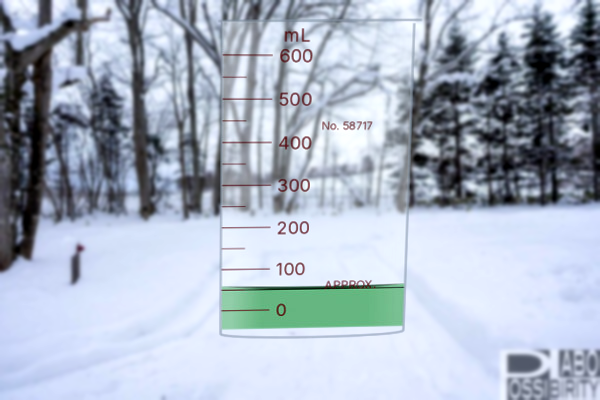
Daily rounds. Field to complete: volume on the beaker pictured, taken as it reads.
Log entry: 50 mL
